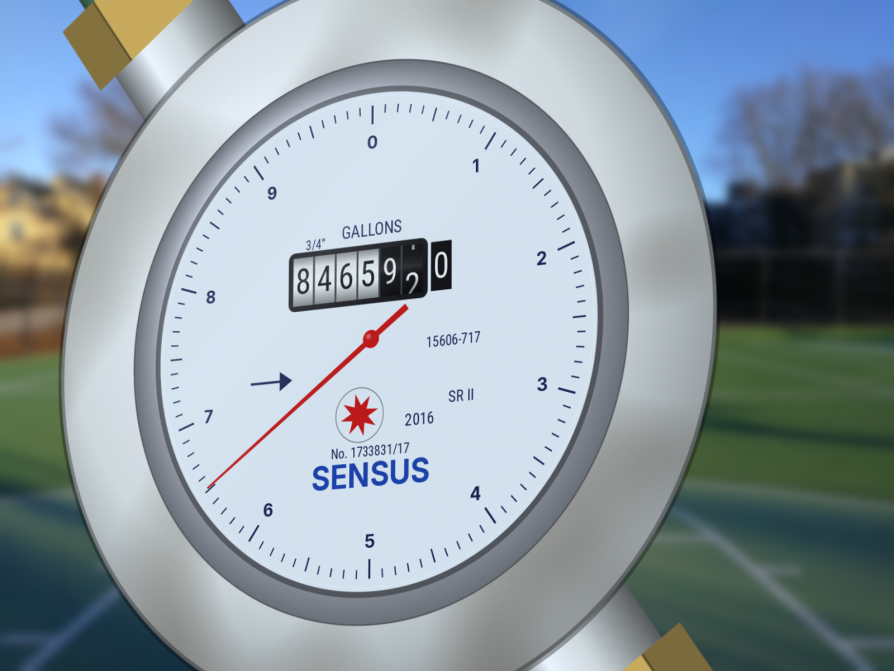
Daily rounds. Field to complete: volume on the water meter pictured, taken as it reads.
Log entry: 8465916.5 gal
